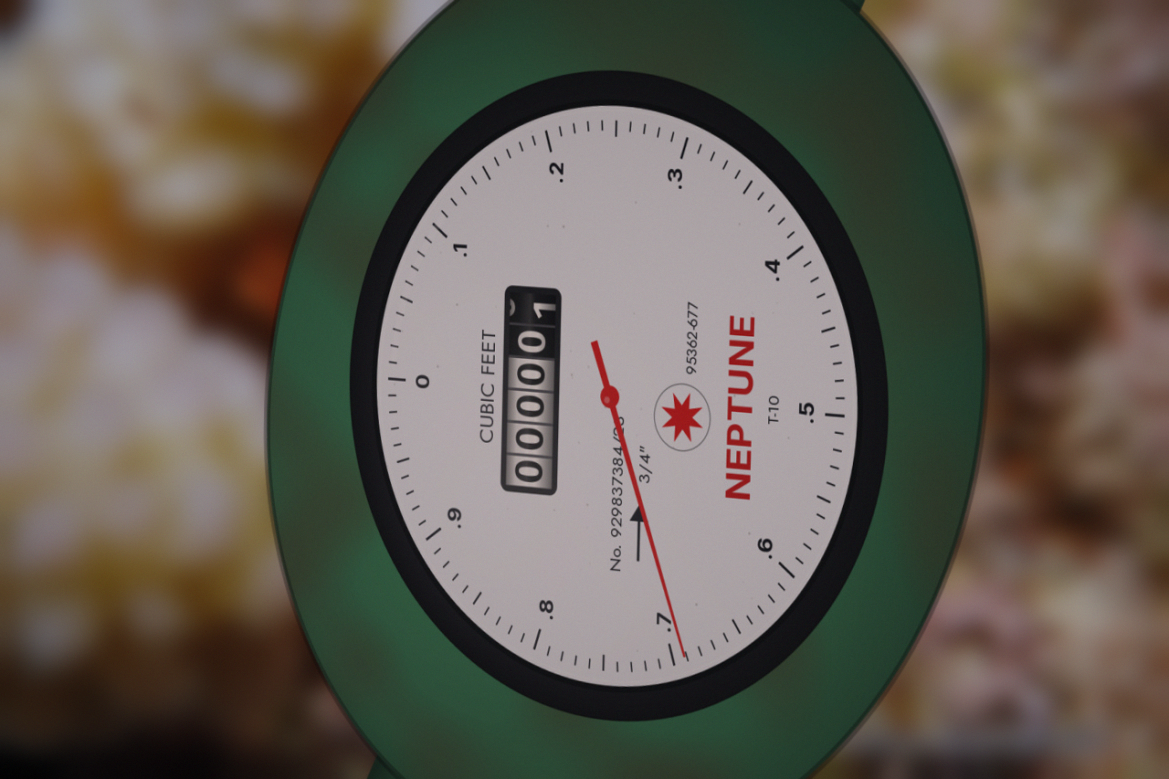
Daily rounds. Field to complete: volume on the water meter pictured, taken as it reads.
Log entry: 0.69 ft³
